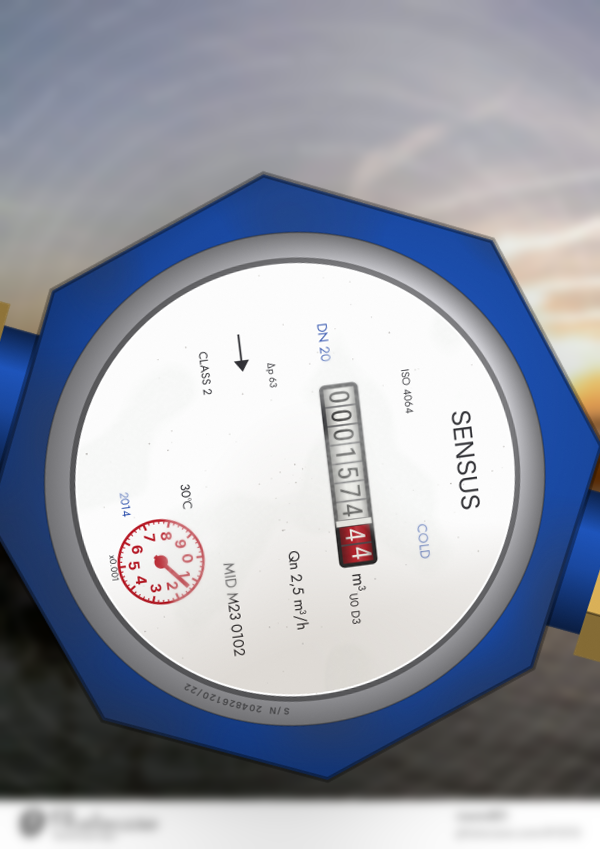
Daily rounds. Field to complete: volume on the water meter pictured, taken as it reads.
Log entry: 1574.441 m³
